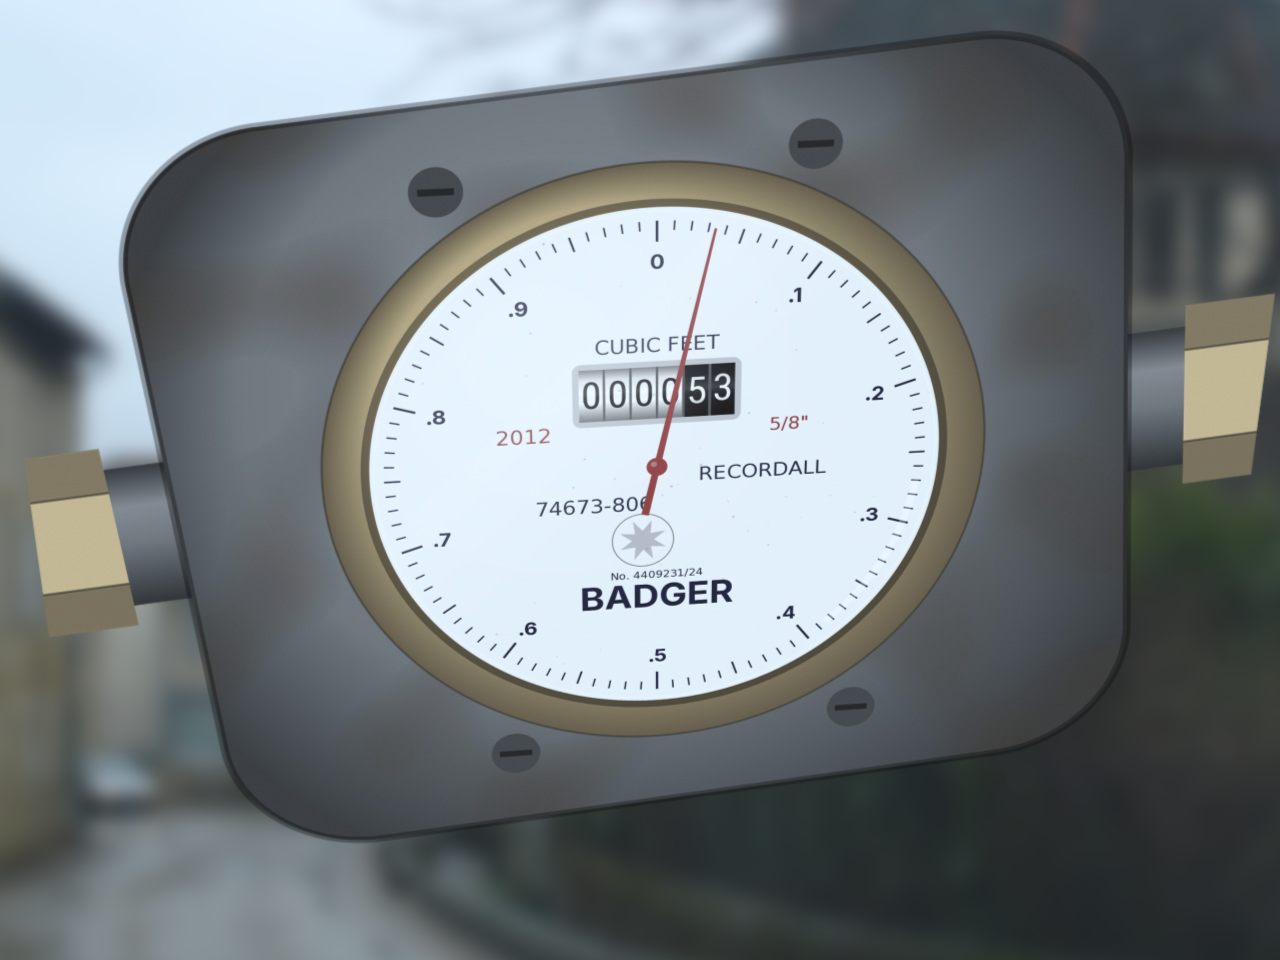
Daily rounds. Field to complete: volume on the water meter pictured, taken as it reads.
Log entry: 53.03 ft³
